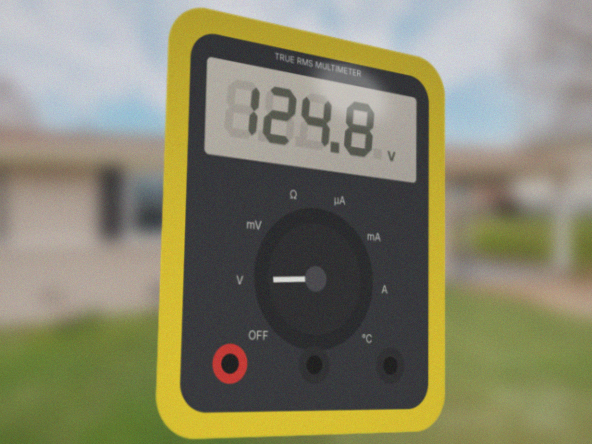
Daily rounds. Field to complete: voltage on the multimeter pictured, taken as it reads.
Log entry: 124.8 V
